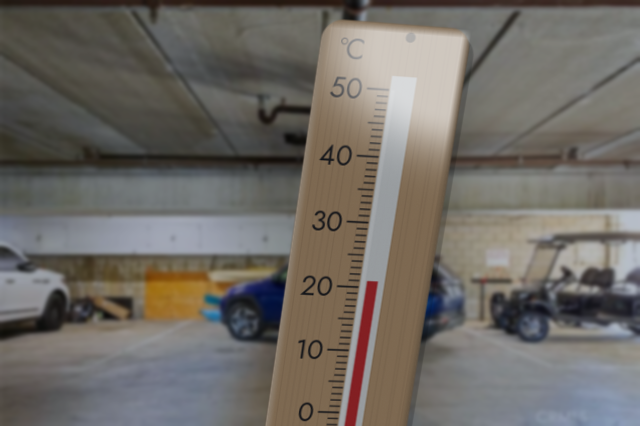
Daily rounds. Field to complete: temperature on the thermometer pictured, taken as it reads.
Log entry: 21 °C
